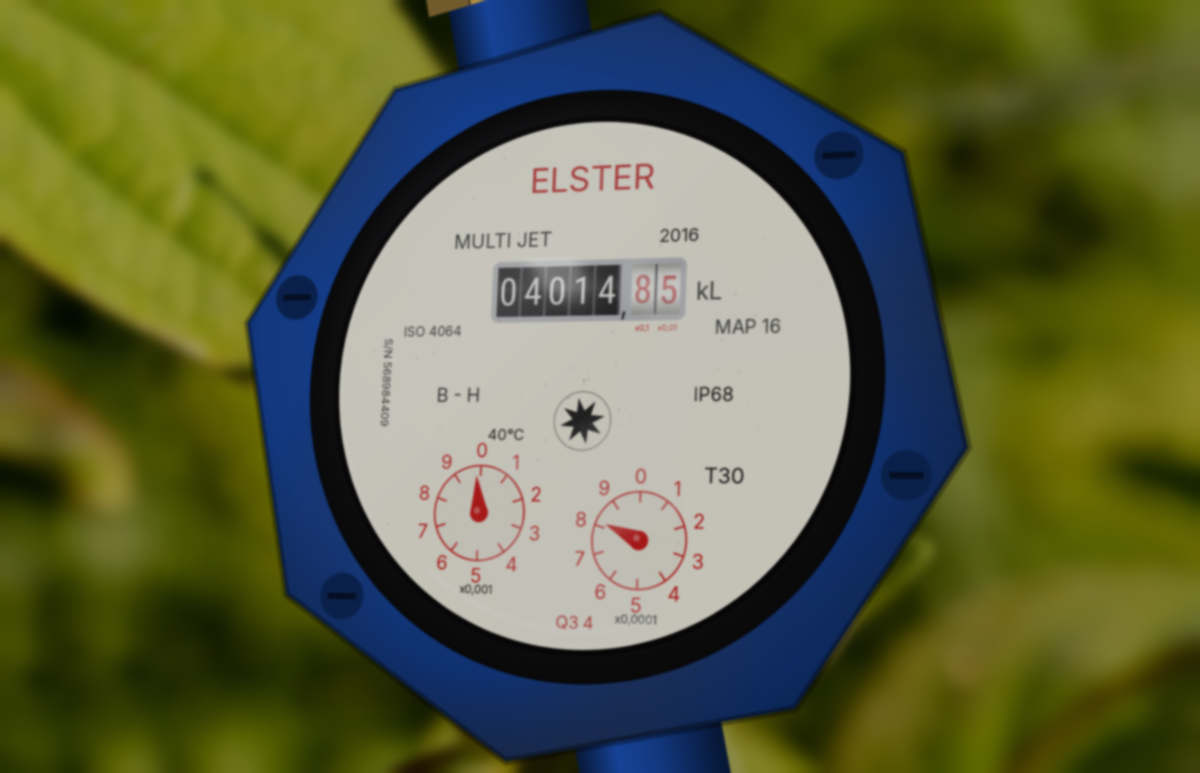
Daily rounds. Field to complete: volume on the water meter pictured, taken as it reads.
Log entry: 4014.8498 kL
